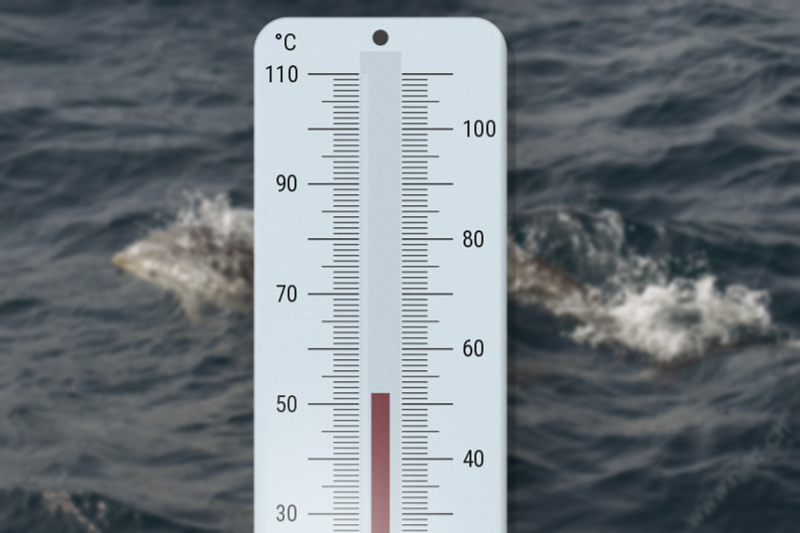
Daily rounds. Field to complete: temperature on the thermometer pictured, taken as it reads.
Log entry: 52 °C
